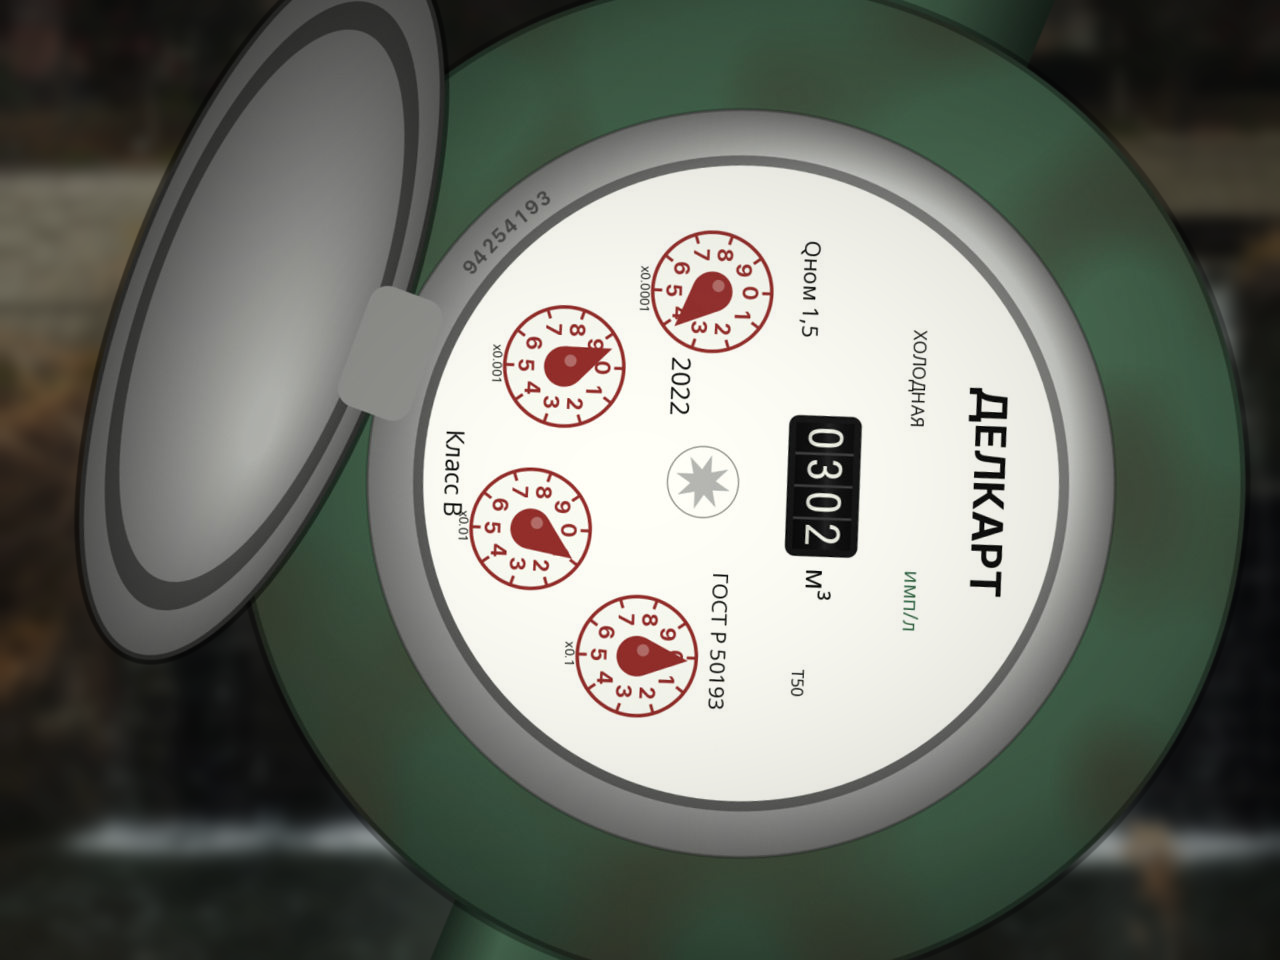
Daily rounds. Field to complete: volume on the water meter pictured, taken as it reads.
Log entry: 302.0093 m³
